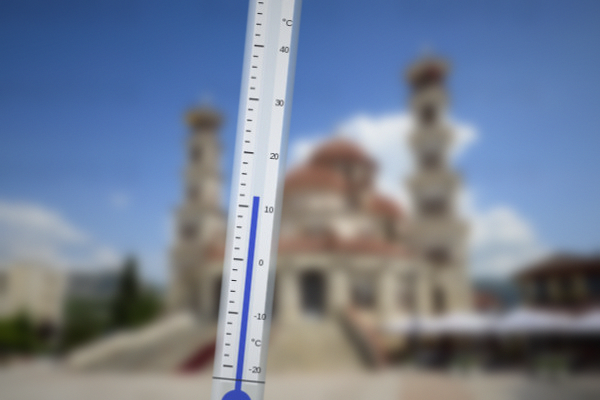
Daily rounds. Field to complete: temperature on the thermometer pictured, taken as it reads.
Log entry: 12 °C
